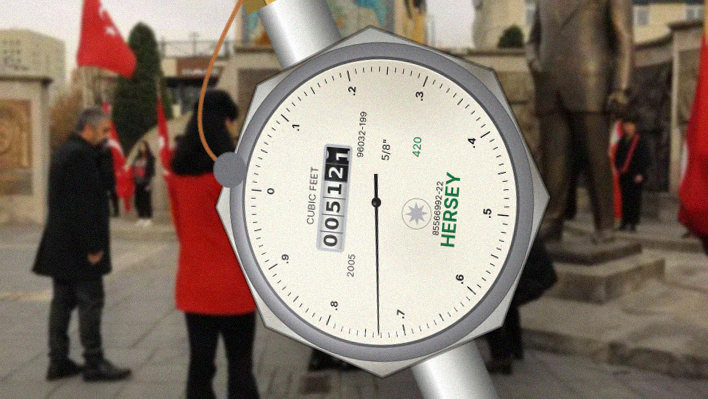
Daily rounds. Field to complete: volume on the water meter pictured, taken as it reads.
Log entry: 5120.73 ft³
